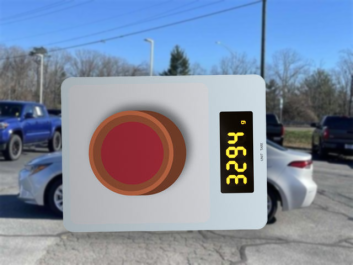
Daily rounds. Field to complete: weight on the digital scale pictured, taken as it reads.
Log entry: 3294 g
